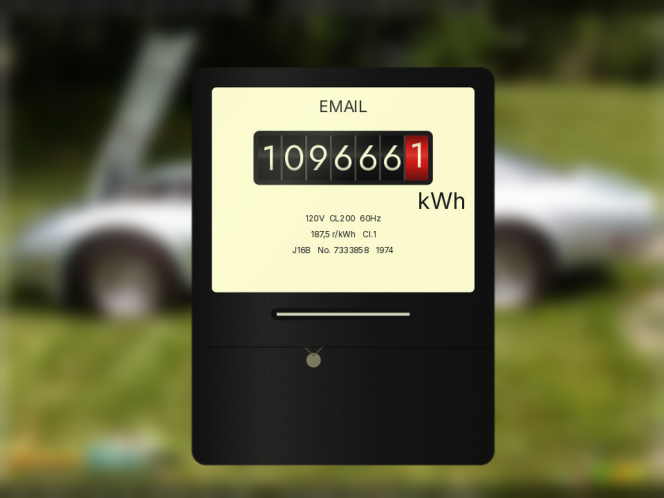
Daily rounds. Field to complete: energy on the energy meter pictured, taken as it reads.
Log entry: 109666.1 kWh
